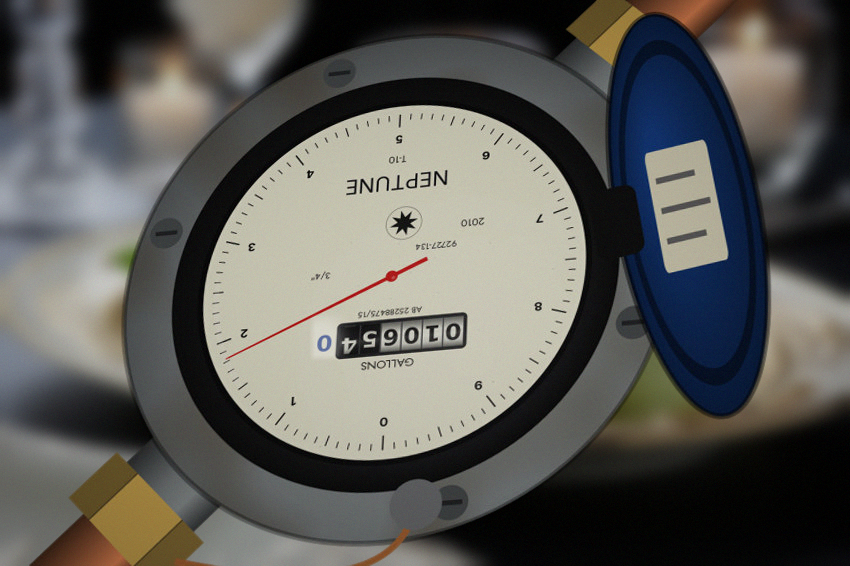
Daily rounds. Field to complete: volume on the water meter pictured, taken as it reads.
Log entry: 106541.8 gal
